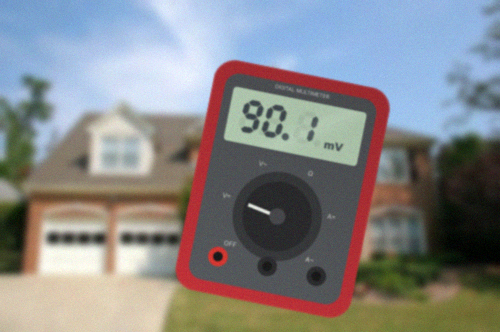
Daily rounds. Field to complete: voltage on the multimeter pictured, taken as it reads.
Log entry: 90.1 mV
